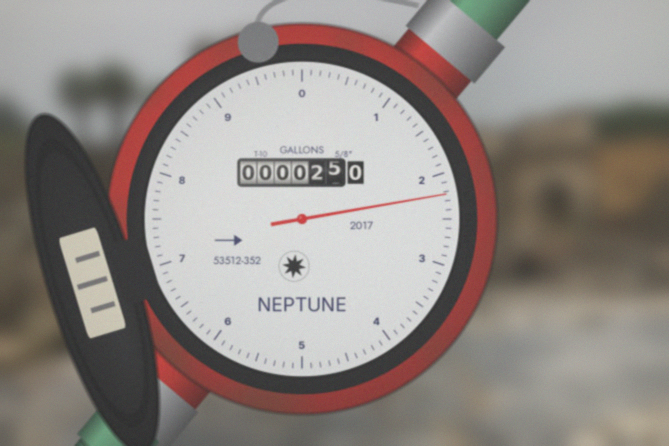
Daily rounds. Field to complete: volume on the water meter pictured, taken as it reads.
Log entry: 252.2 gal
